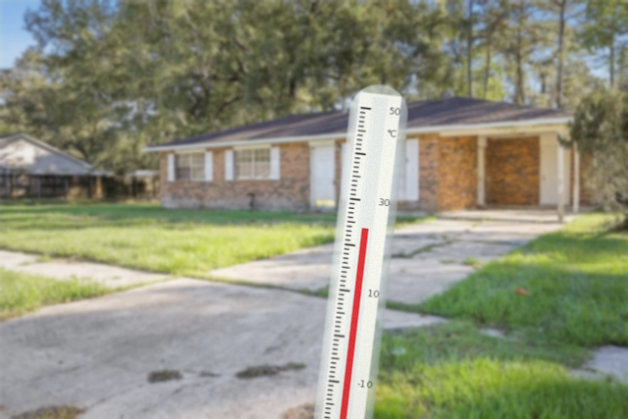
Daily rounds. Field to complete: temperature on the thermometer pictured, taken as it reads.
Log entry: 24 °C
